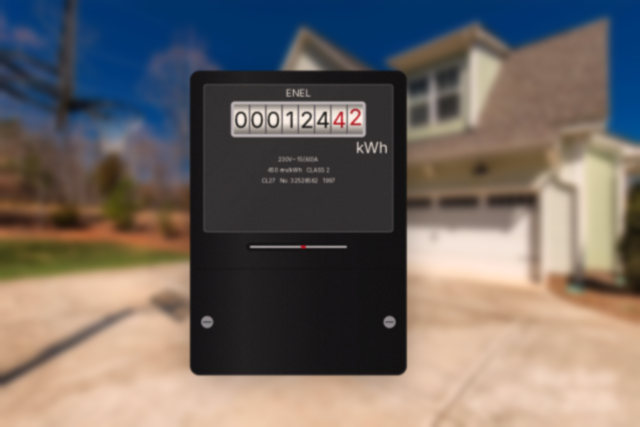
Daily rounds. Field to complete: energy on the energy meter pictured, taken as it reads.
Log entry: 124.42 kWh
